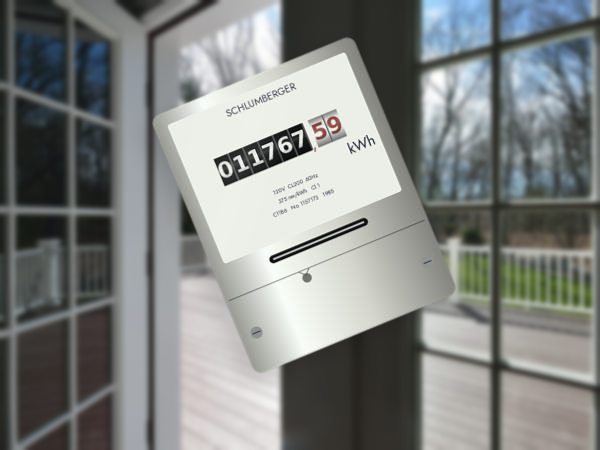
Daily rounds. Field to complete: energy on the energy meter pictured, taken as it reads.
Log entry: 11767.59 kWh
